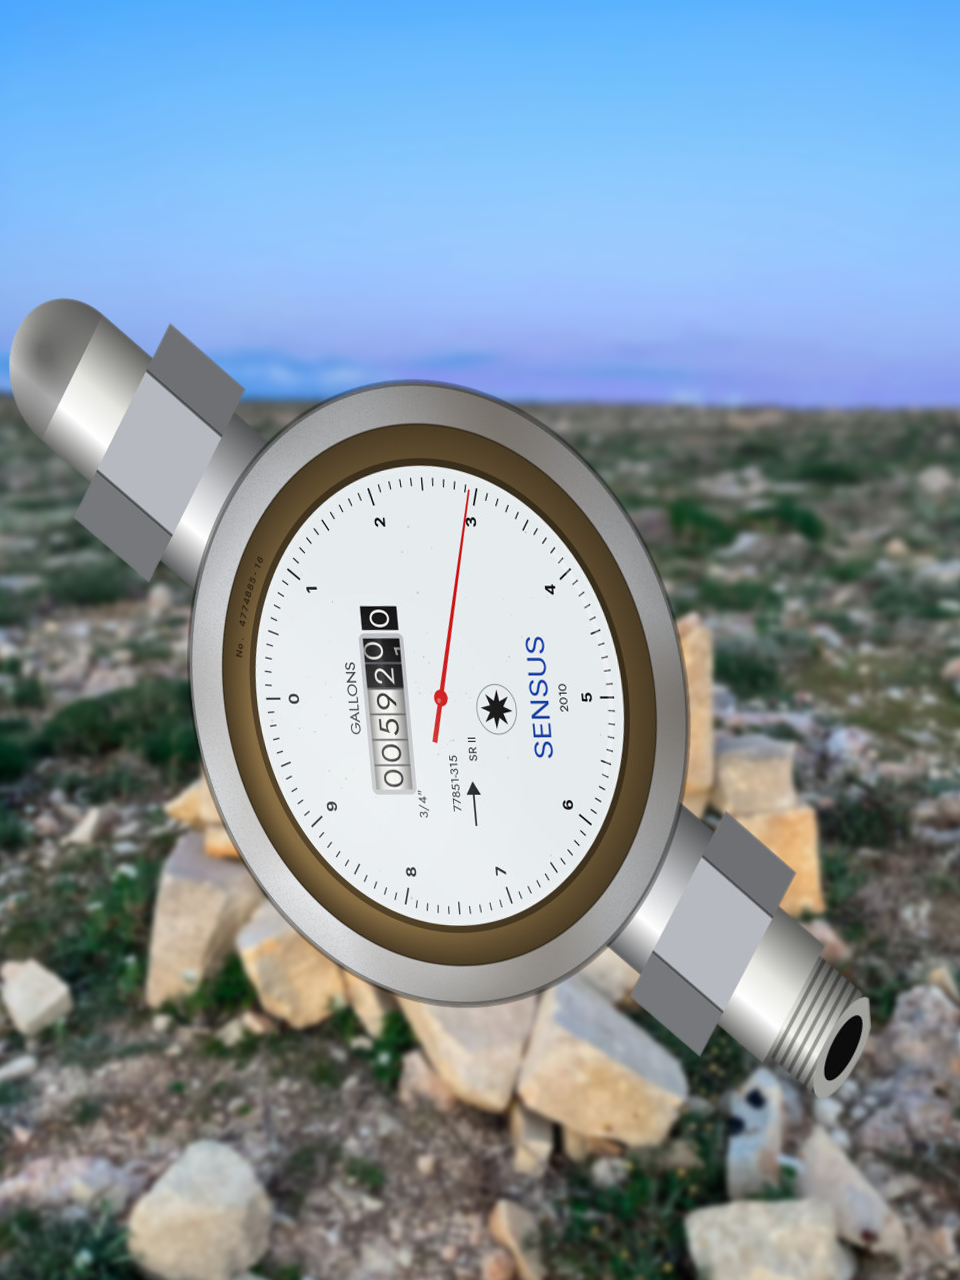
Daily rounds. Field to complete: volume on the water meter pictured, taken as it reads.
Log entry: 59202.9 gal
